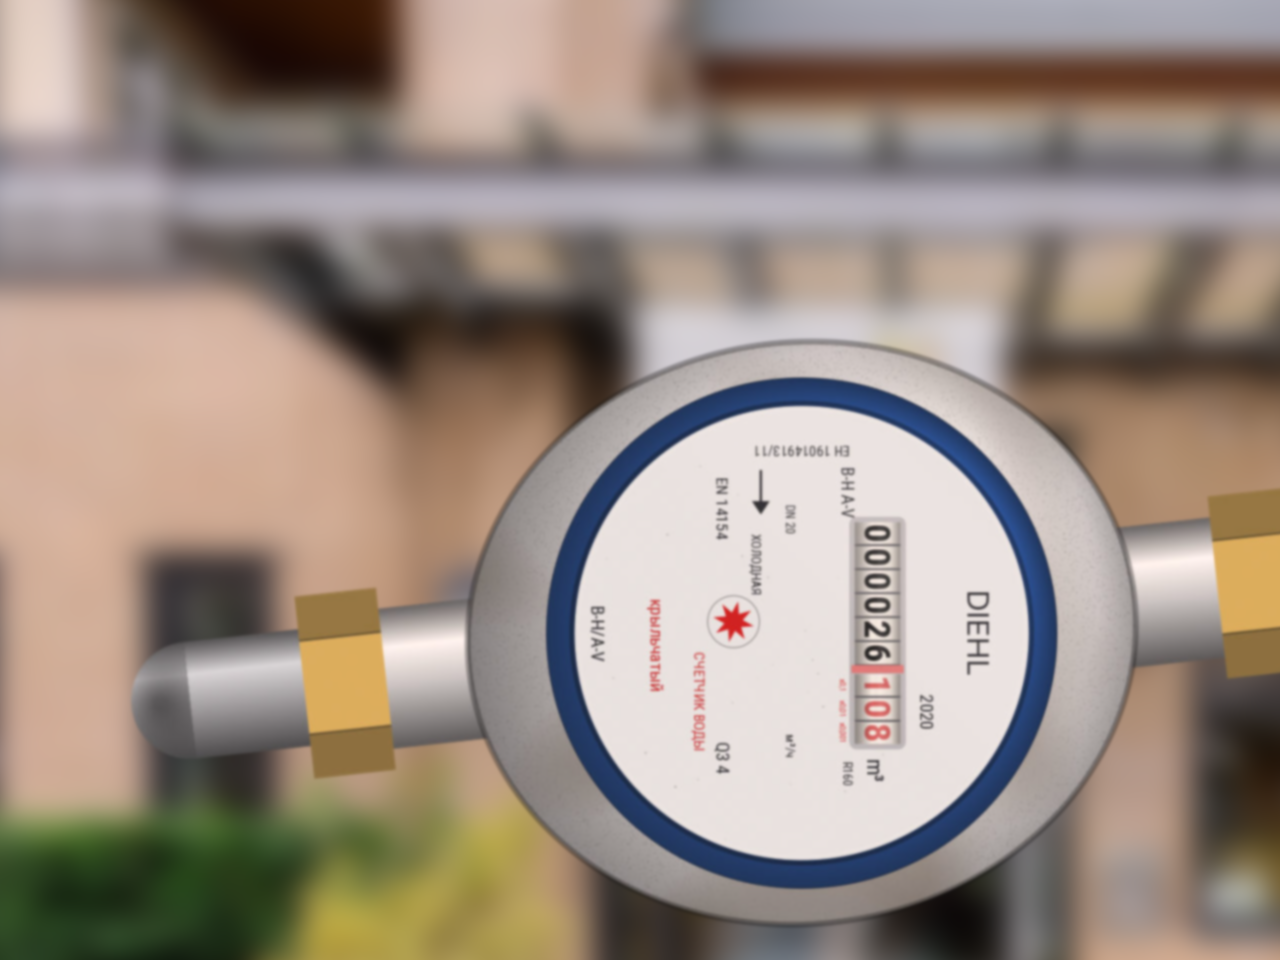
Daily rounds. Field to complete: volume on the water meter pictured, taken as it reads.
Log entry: 26.108 m³
